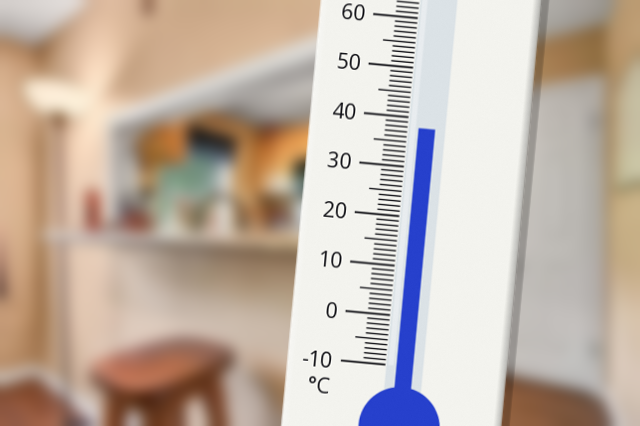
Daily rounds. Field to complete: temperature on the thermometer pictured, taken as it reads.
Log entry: 38 °C
